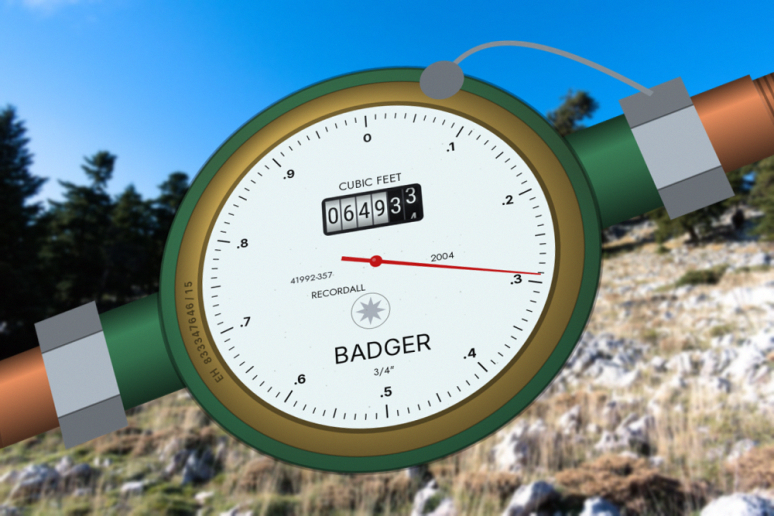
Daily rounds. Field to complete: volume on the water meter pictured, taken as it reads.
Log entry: 64933.29 ft³
